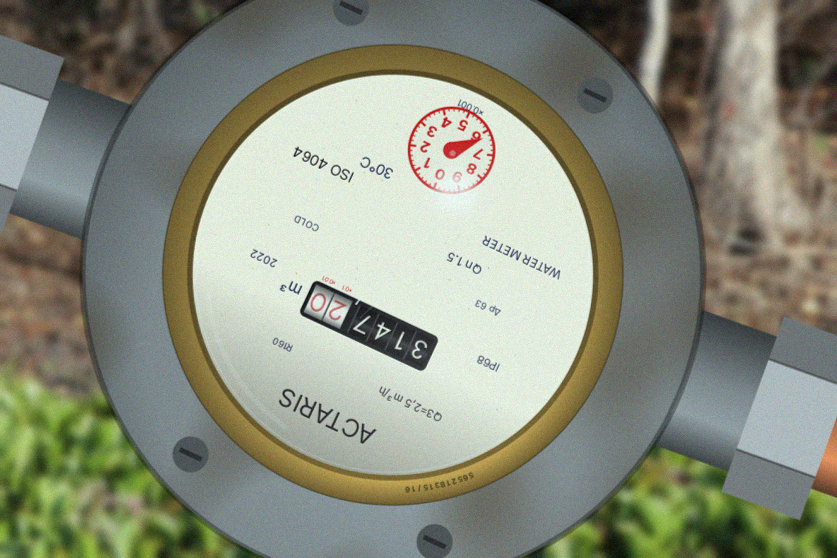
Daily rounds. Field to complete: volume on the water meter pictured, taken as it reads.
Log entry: 3147.206 m³
